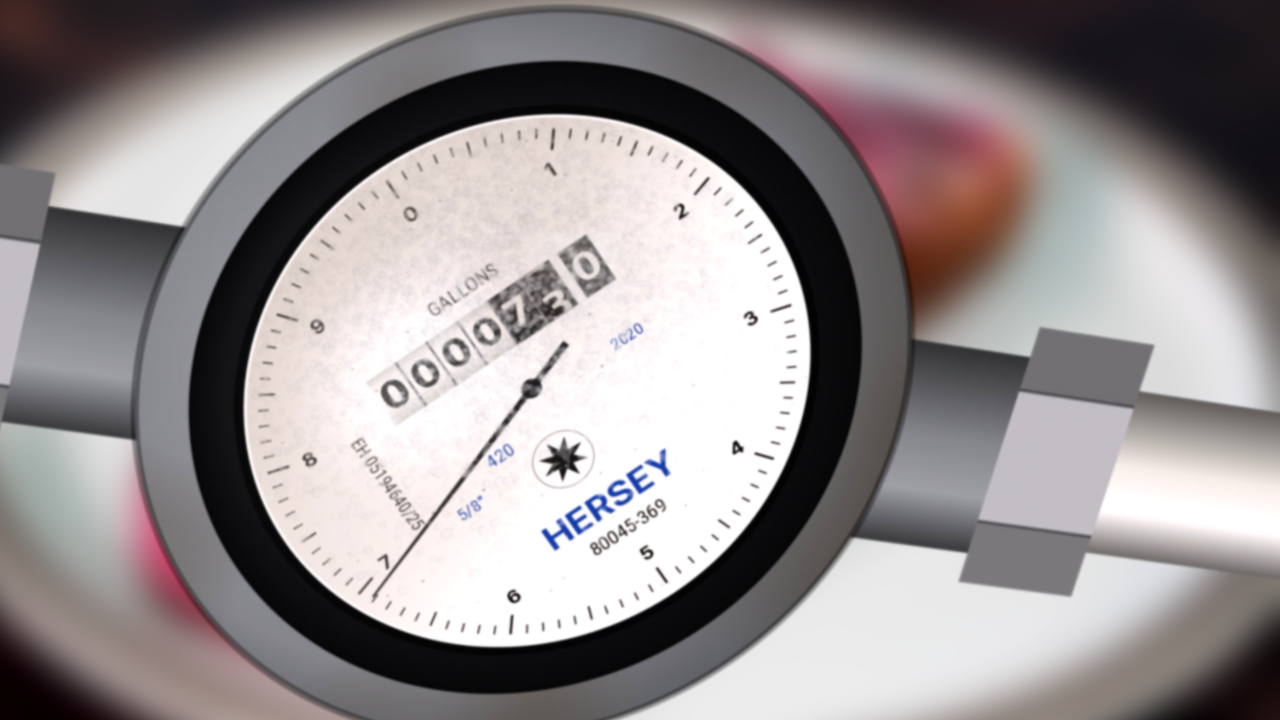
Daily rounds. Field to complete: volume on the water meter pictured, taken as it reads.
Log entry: 726.9 gal
